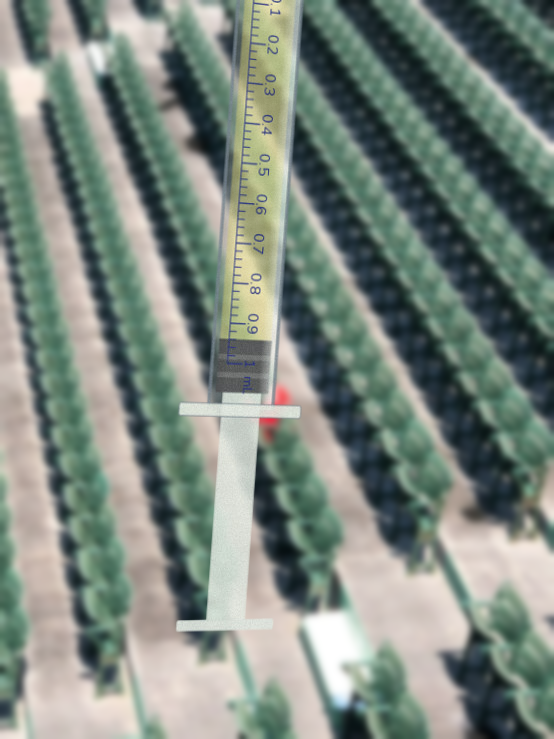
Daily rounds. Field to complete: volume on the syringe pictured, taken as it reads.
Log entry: 0.94 mL
